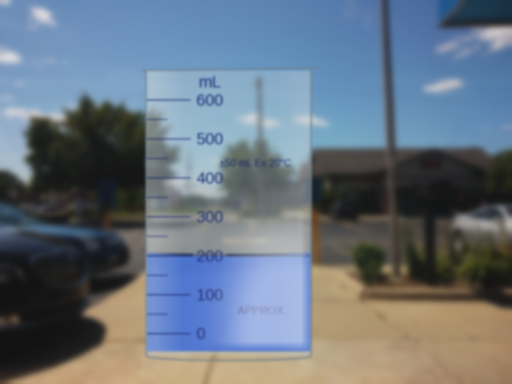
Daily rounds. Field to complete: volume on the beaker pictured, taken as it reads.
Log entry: 200 mL
